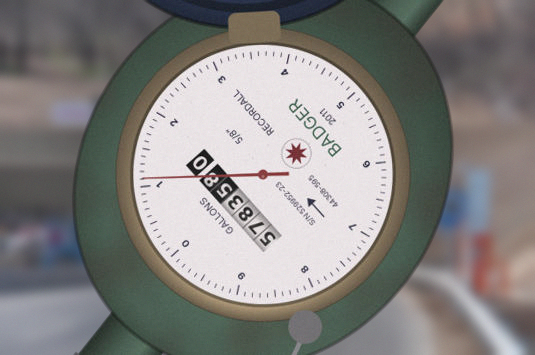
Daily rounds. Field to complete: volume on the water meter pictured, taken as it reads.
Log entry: 5783581.1 gal
